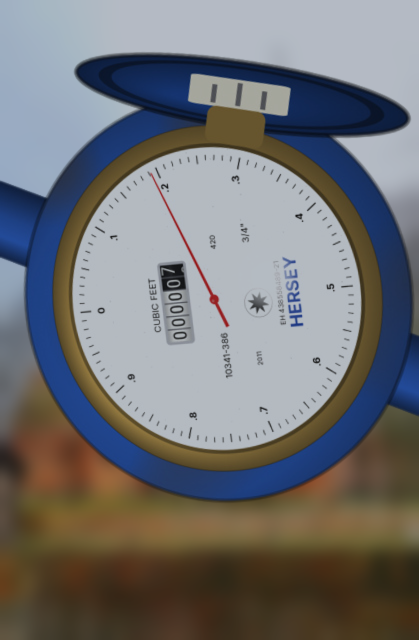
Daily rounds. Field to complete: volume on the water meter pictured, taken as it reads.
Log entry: 7.19 ft³
